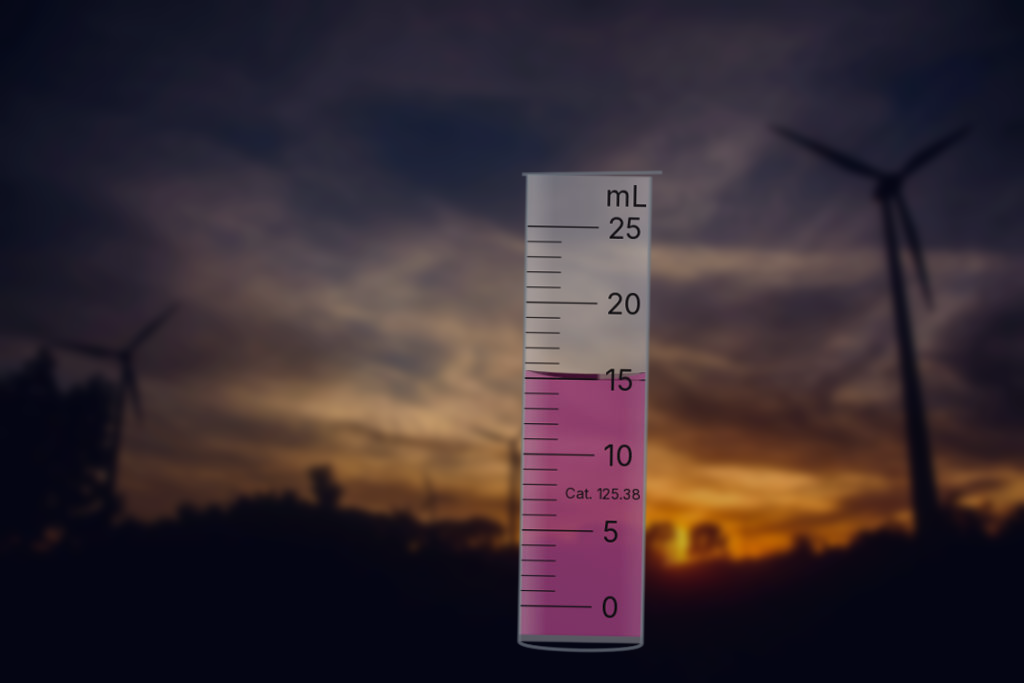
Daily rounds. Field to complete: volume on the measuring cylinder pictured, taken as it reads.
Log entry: 15 mL
